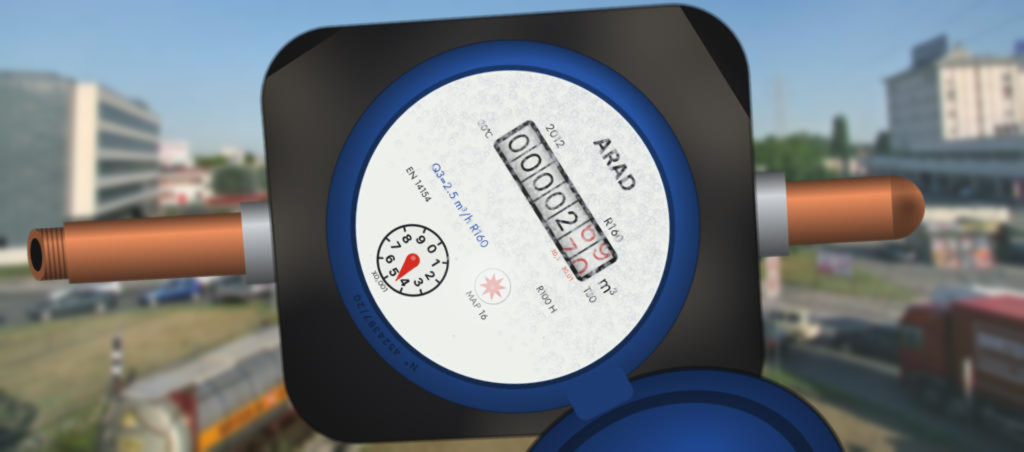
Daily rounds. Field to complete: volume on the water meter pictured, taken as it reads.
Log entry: 2.694 m³
